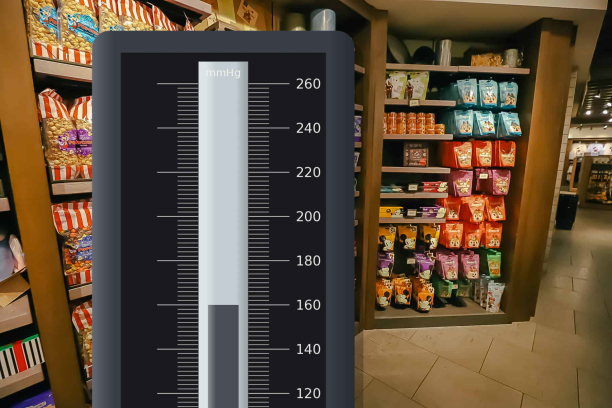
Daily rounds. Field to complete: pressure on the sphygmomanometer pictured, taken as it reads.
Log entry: 160 mmHg
